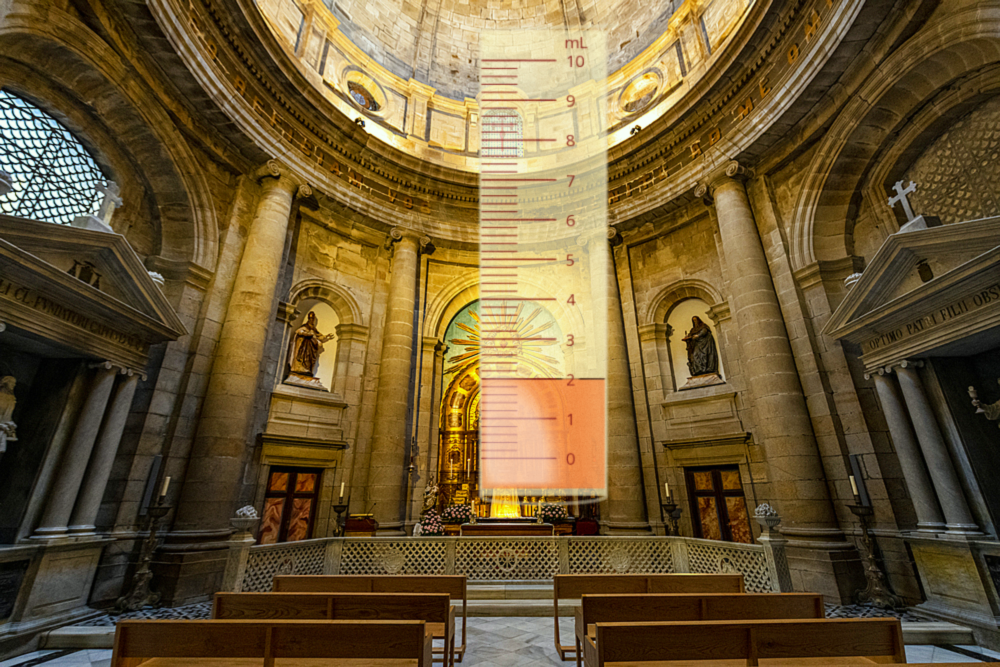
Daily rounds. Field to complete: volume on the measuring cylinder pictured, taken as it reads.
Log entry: 2 mL
